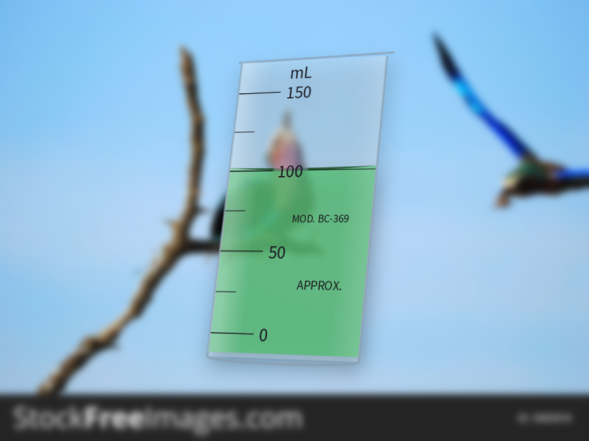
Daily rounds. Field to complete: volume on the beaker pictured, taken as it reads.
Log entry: 100 mL
